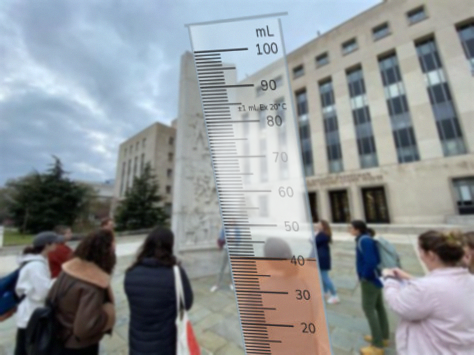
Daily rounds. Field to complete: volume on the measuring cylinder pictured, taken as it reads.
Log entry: 40 mL
